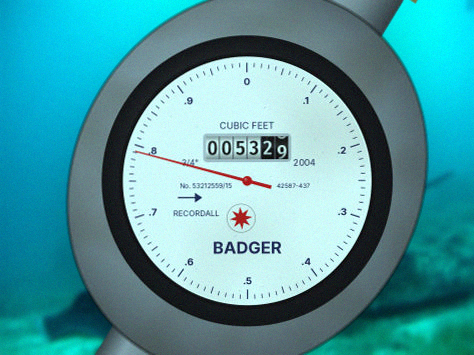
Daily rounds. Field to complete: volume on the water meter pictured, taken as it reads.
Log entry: 5328.79 ft³
